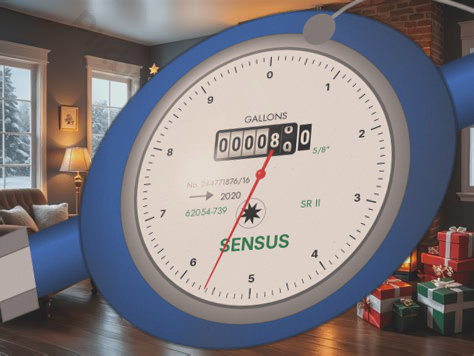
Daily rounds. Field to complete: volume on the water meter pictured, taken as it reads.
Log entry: 885.6 gal
